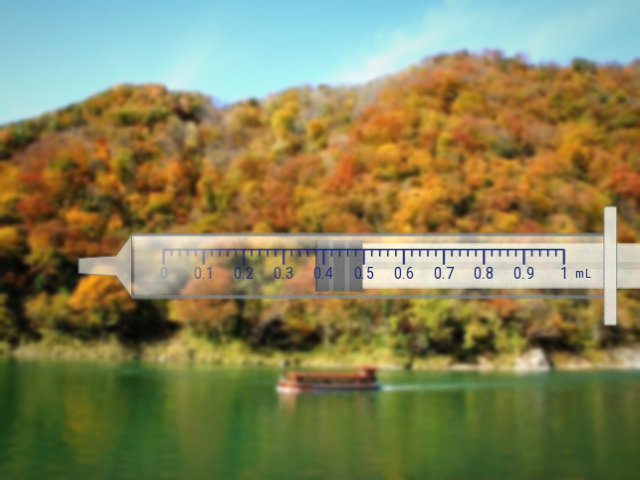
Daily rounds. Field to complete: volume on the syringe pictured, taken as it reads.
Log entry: 0.38 mL
